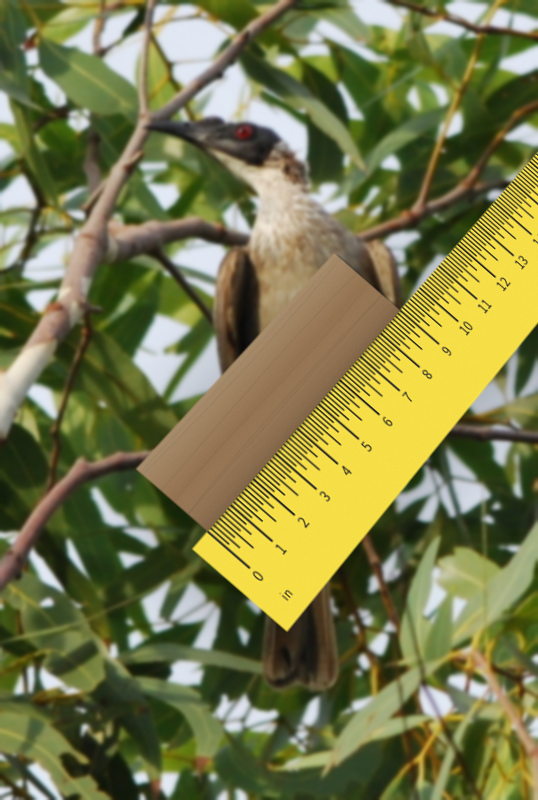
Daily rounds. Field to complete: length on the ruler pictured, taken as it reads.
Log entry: 9 in
